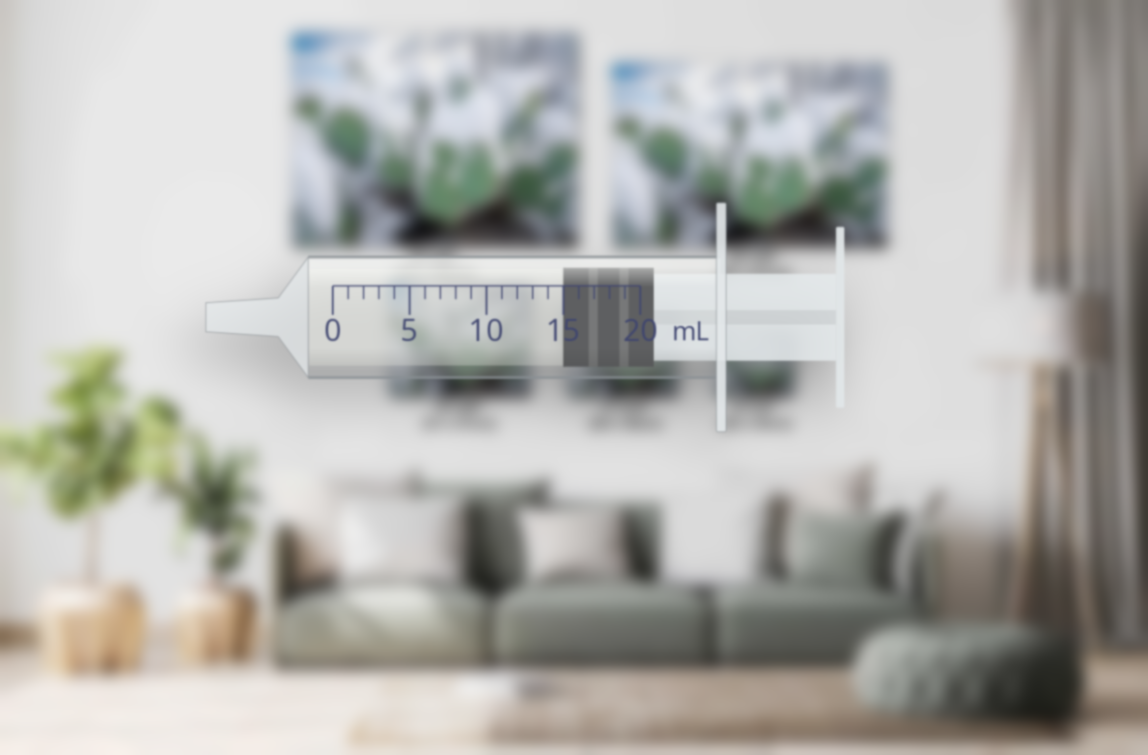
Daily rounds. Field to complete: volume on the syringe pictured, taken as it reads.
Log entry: 15 mL
